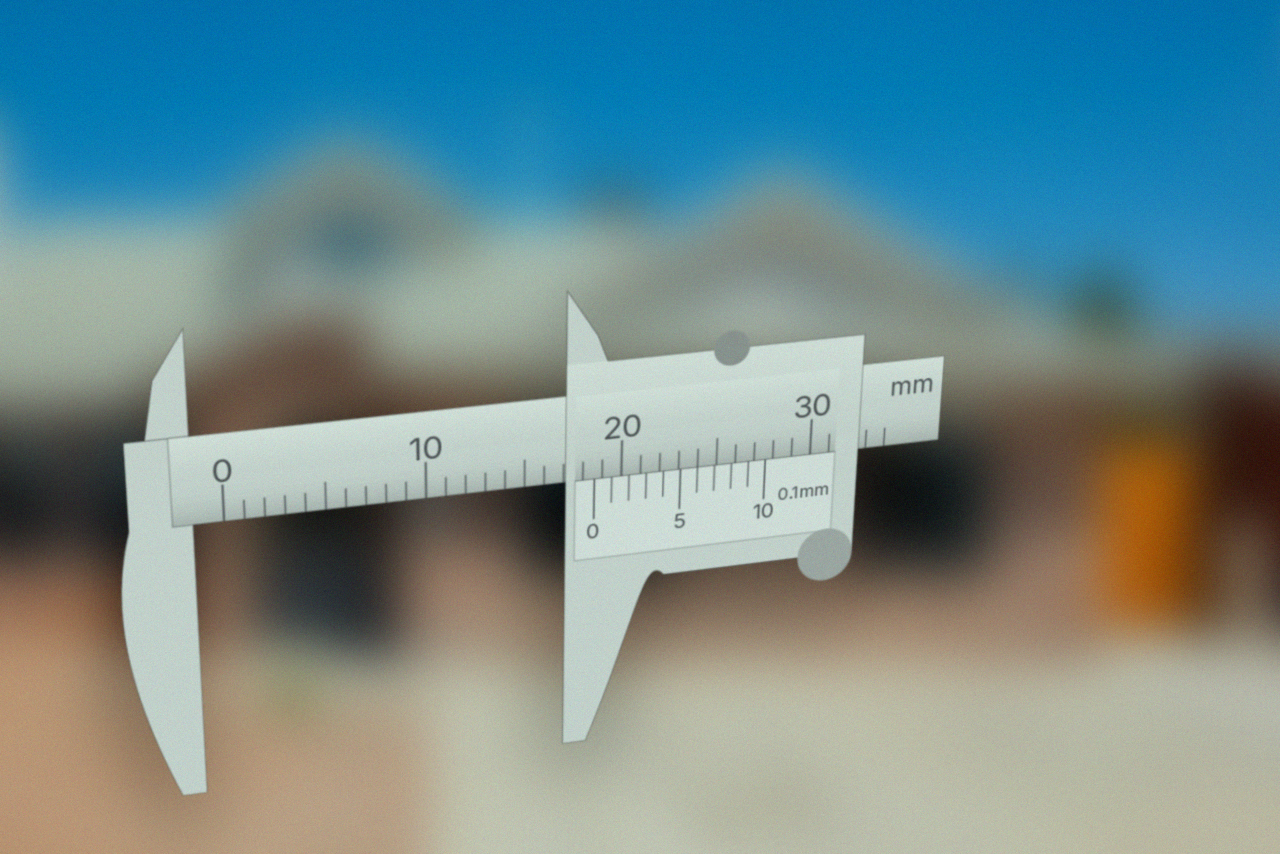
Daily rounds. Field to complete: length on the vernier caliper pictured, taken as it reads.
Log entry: 18.6 mm
